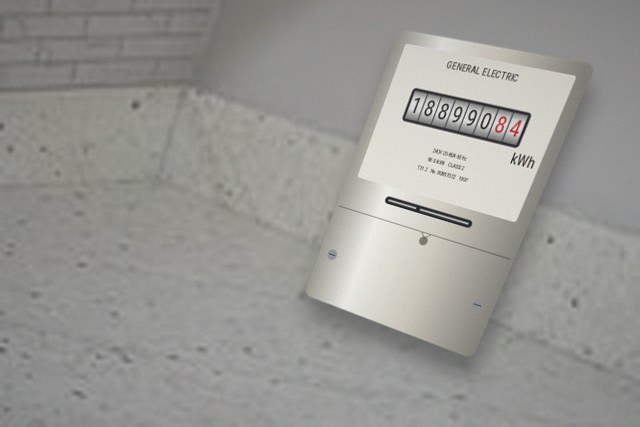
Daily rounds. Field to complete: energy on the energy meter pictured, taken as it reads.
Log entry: 188990.84 kWh
